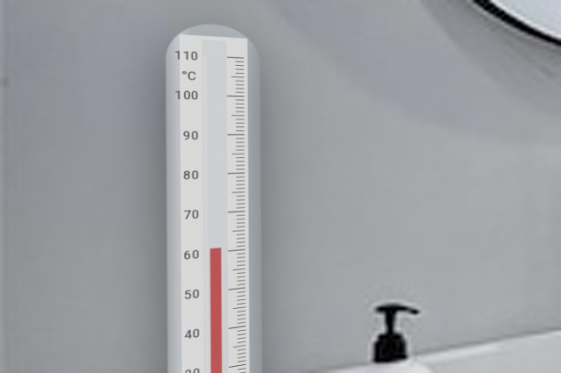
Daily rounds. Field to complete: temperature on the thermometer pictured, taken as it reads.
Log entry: 61 °C
